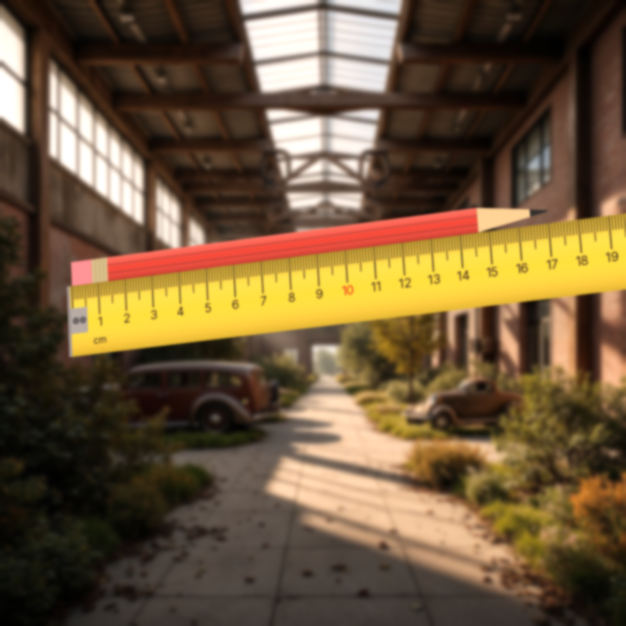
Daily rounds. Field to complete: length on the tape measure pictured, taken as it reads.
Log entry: 17 cm
